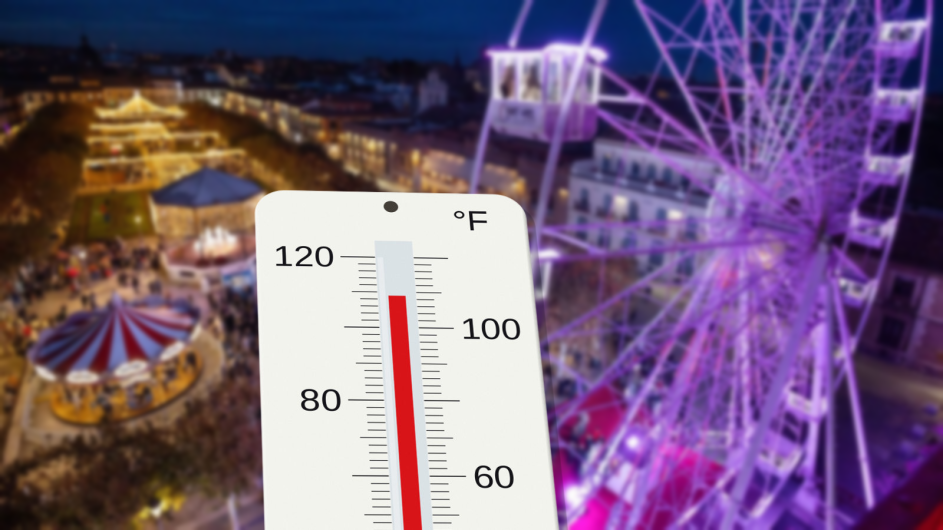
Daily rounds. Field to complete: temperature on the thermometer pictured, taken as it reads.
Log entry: 109 °F
